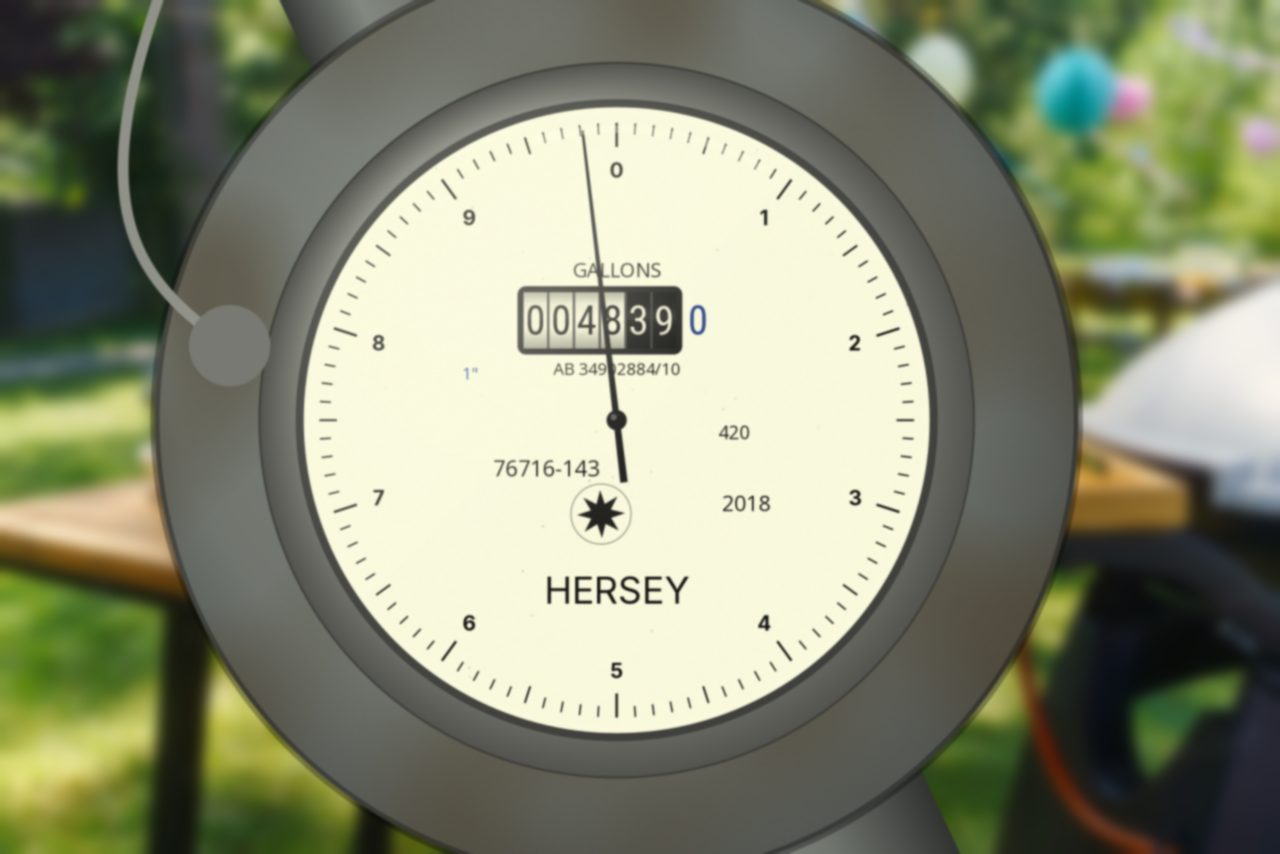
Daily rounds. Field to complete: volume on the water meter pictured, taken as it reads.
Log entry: 48389.8 gal
